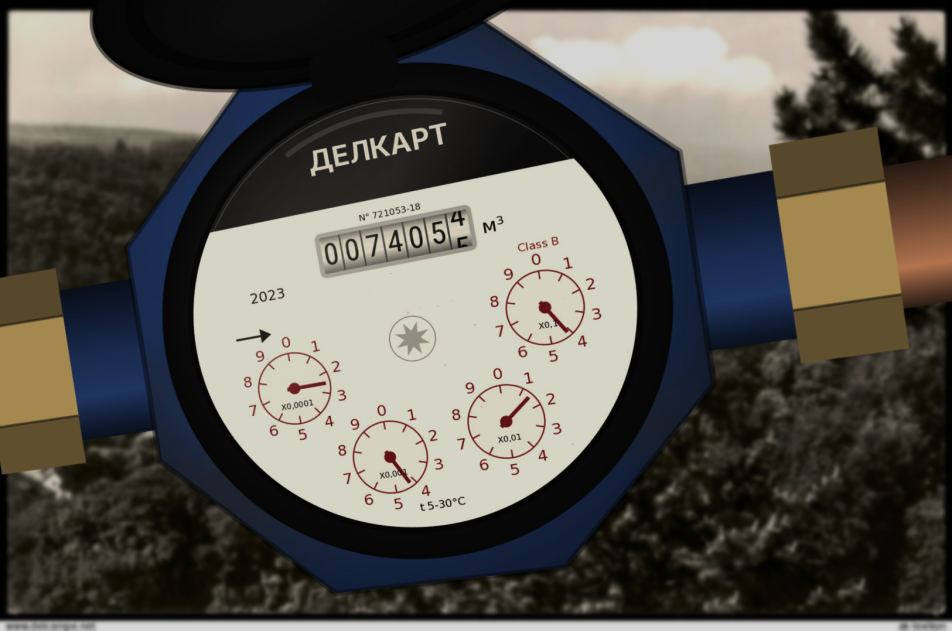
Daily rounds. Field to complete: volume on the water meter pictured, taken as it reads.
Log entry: 74054.4142 m³
